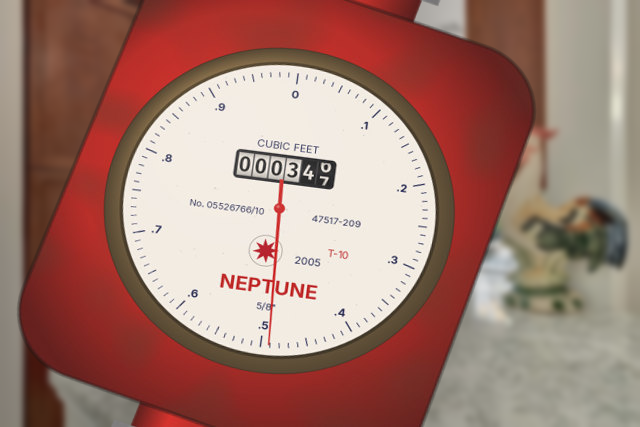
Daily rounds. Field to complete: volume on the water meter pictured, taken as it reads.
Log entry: 346.49 ft³
